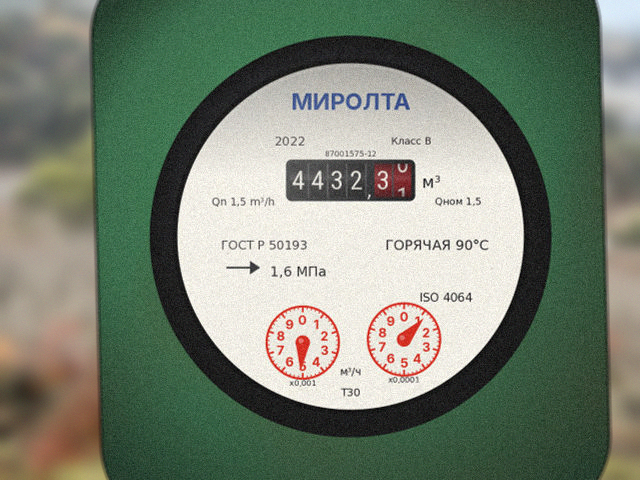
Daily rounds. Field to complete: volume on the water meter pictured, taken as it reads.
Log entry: 4432.3051 m³
